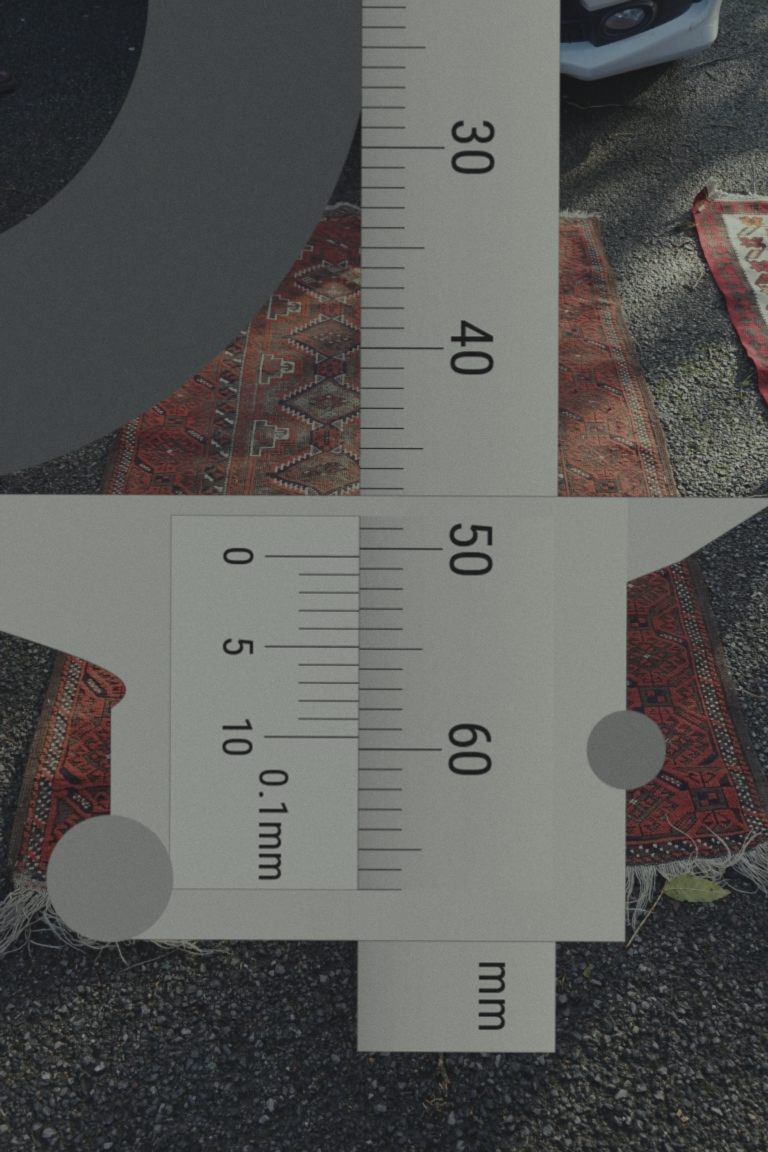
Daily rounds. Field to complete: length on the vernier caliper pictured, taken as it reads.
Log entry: 50.4 mm
